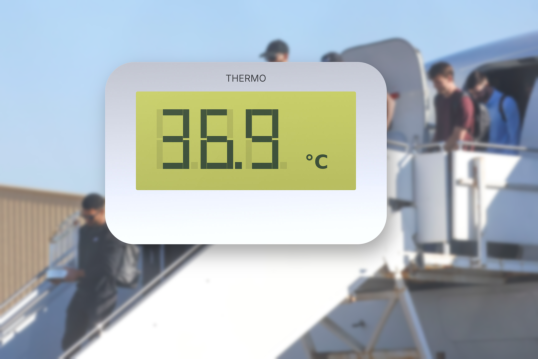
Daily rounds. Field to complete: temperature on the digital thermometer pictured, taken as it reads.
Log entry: 36.9 °C
